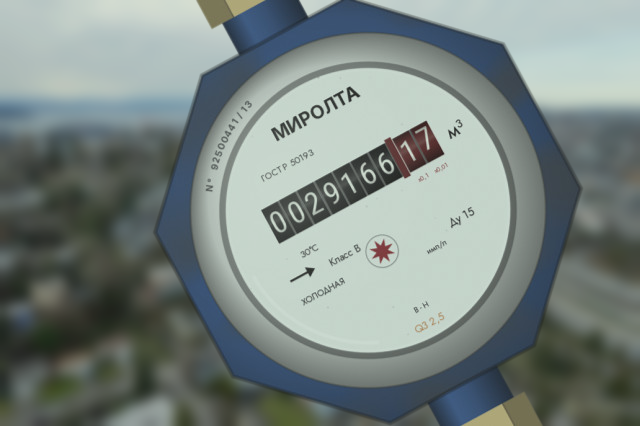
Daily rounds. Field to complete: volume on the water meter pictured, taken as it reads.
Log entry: 29166.17 m³
